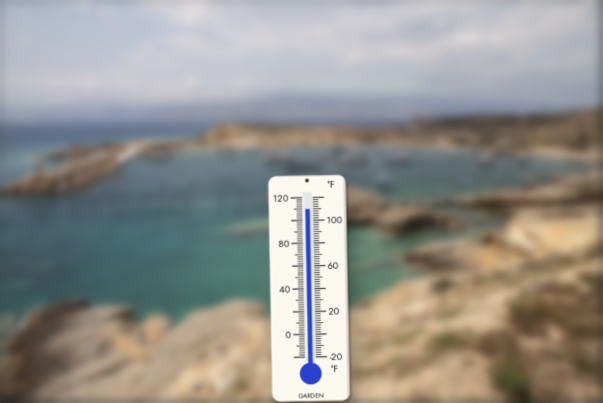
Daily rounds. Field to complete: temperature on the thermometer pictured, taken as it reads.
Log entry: 110 °F
